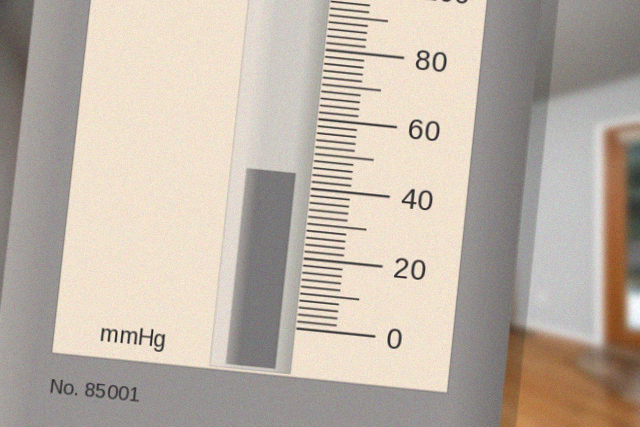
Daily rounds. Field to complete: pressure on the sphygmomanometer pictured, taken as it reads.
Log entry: 44 mmHg
